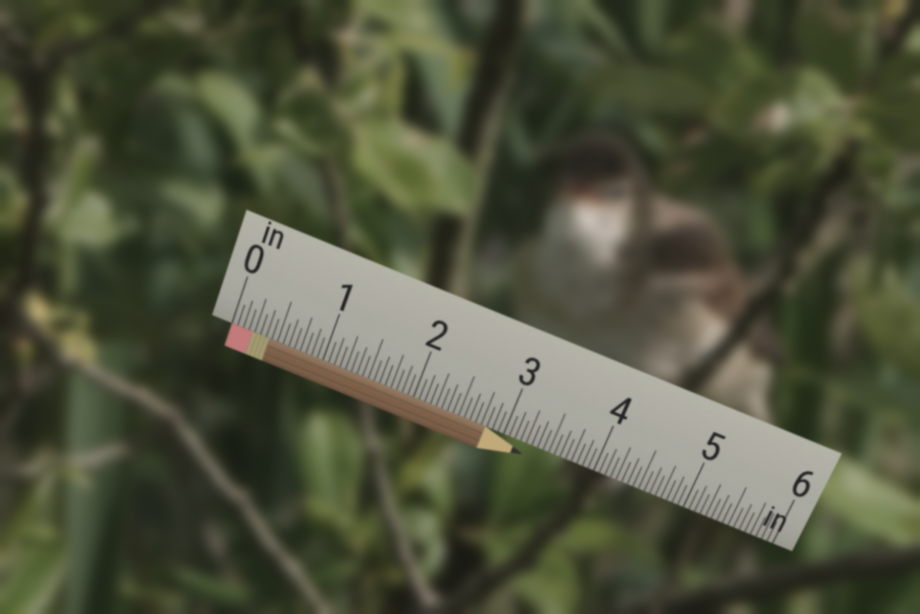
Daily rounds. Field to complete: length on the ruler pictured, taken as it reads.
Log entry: 3.25 in
